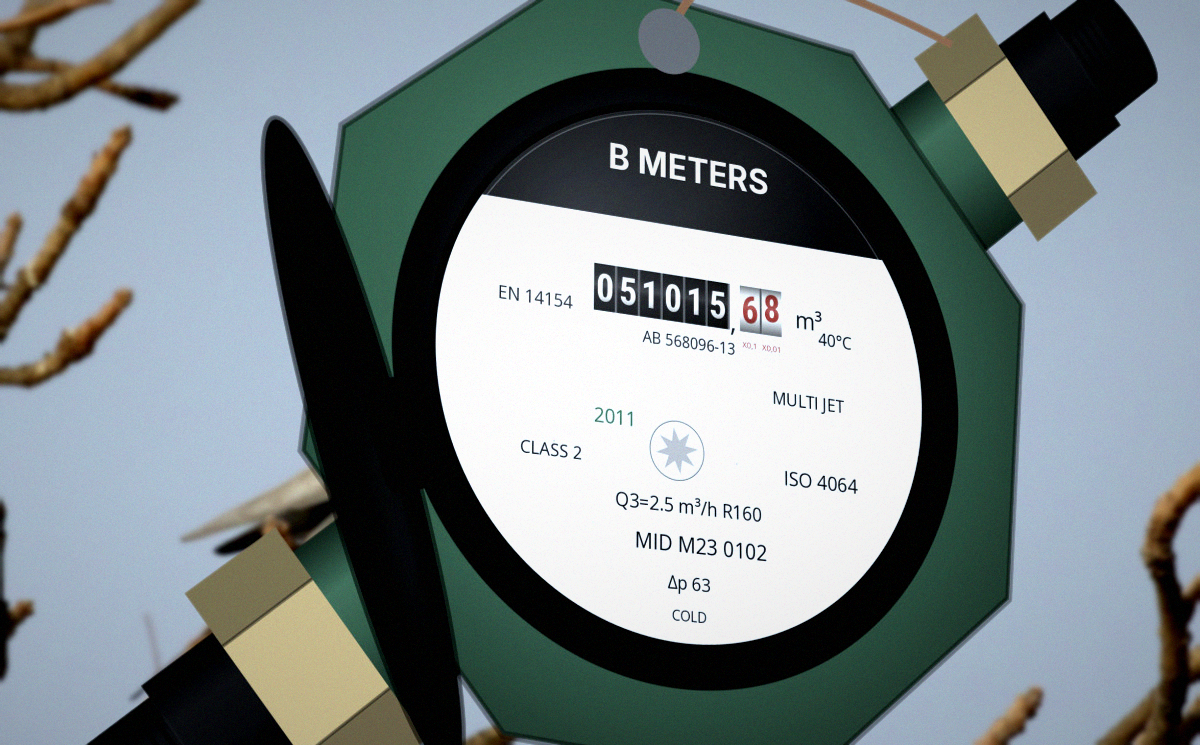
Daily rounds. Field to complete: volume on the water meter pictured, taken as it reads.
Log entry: 51015.68 m³
